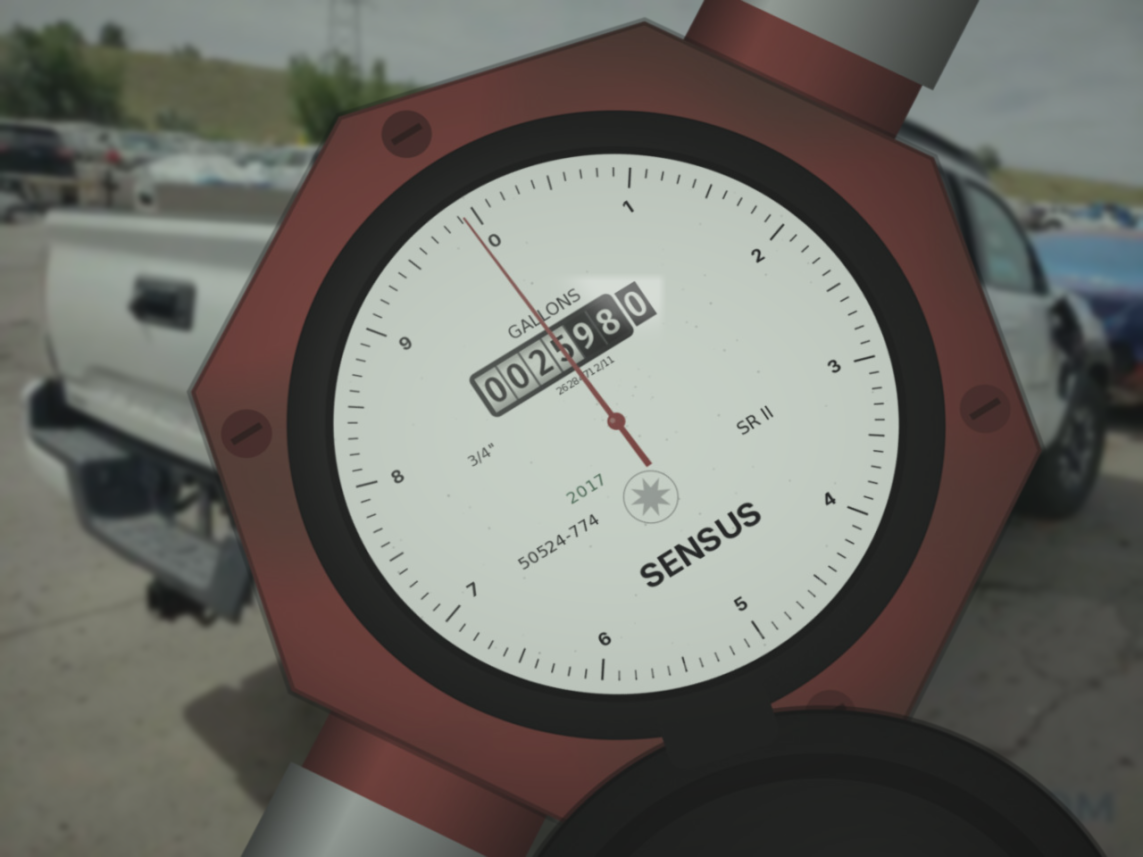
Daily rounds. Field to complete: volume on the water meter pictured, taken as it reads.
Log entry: 25979.9 gal
